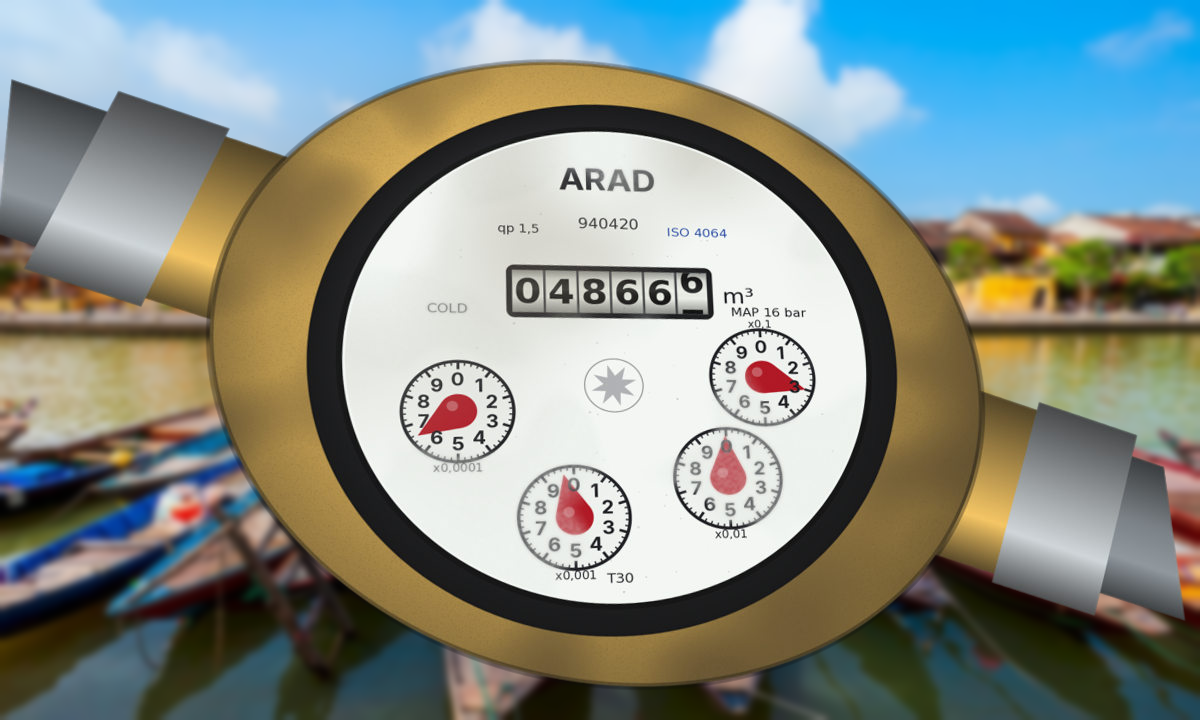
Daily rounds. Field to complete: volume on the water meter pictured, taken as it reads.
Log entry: 48666.2996 m³
